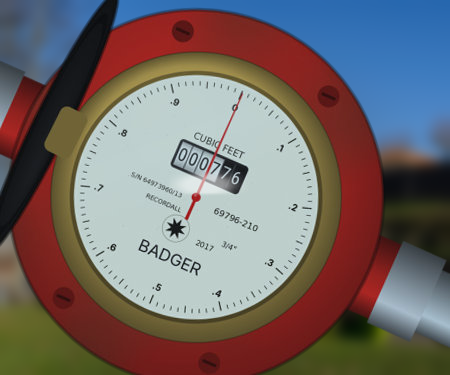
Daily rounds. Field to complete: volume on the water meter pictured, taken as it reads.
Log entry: 776.00 ft³
